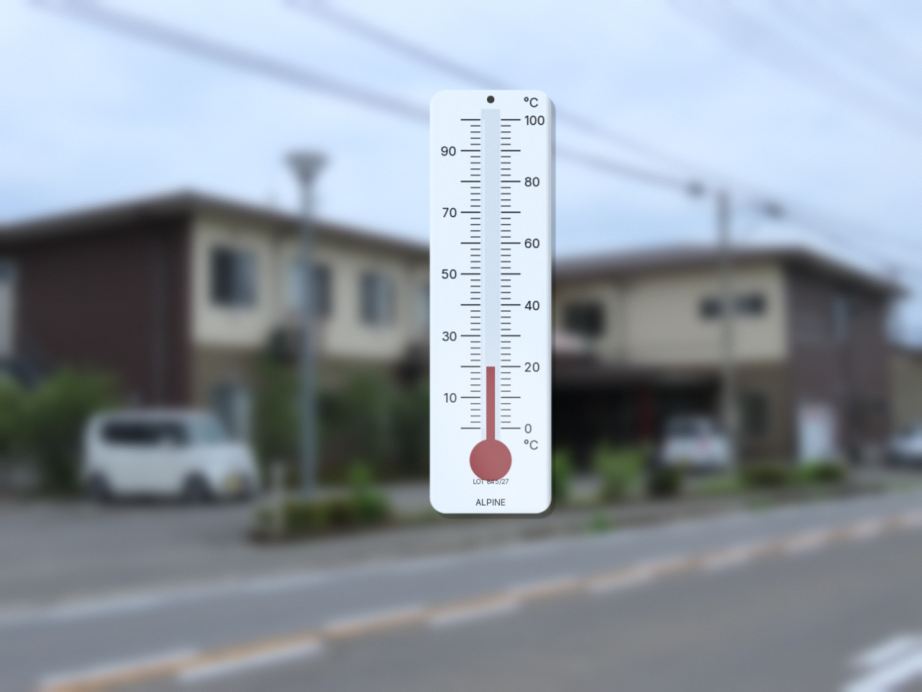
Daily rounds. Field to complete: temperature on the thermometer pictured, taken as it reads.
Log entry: 20 °C
